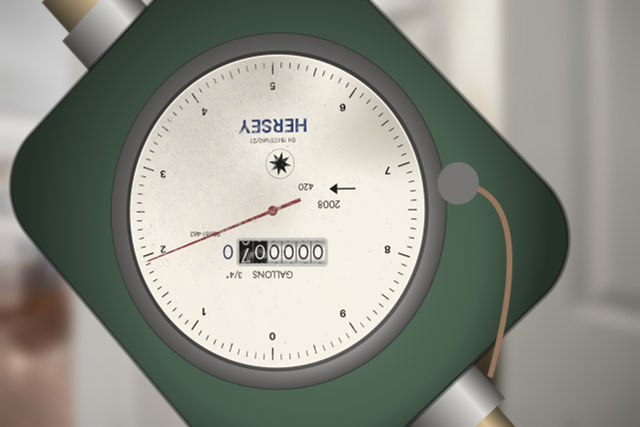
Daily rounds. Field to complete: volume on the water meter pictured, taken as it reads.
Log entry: 71.9 gal
